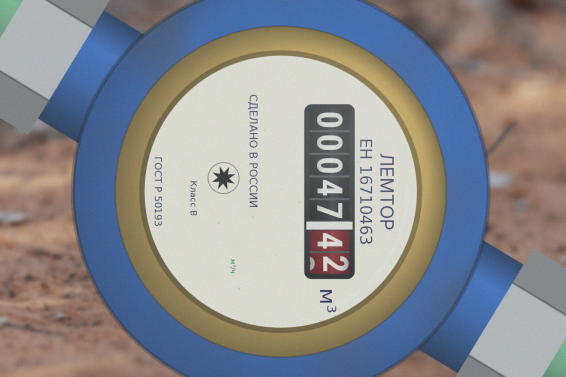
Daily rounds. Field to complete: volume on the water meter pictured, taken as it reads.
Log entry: 47.42 m³
